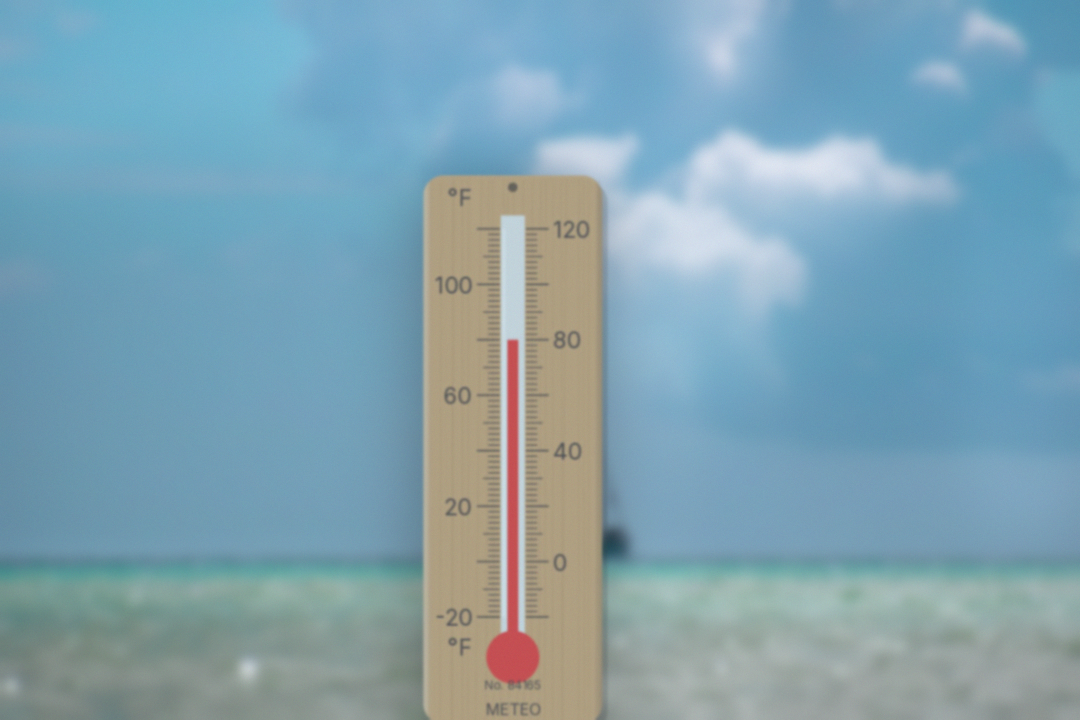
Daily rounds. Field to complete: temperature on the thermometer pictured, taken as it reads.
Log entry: 80 °F
